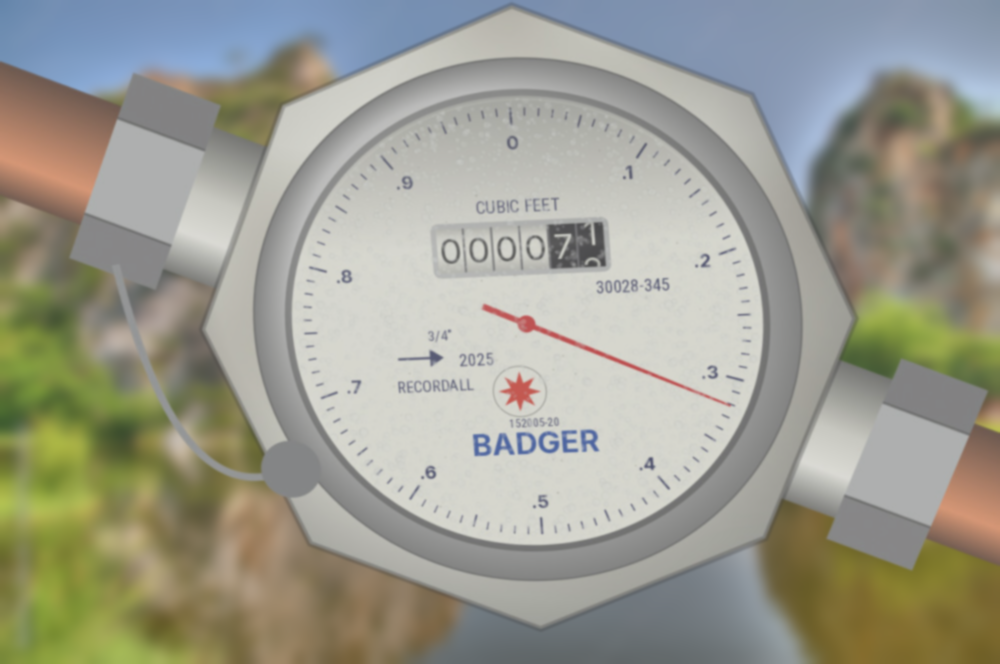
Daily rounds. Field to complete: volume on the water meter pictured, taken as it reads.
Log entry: 71.32 ft³
